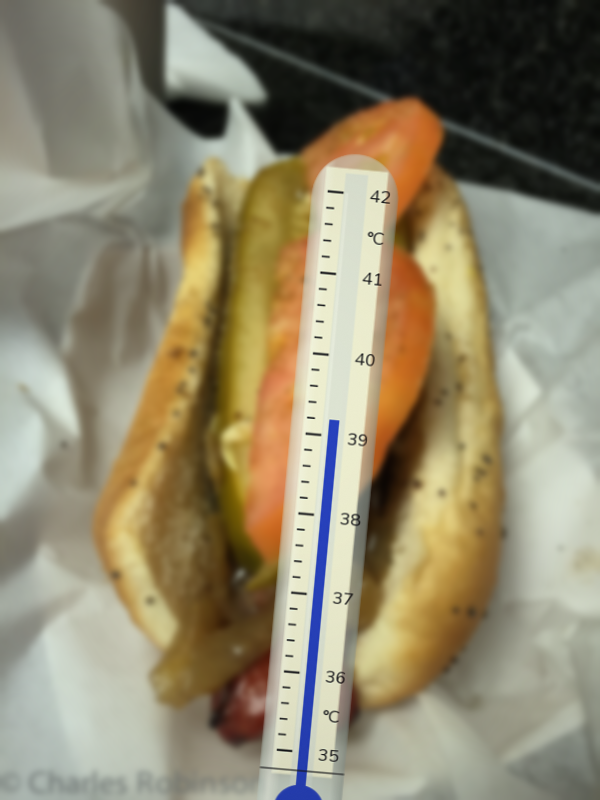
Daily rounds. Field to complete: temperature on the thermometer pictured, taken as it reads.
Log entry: 39.2 °C
